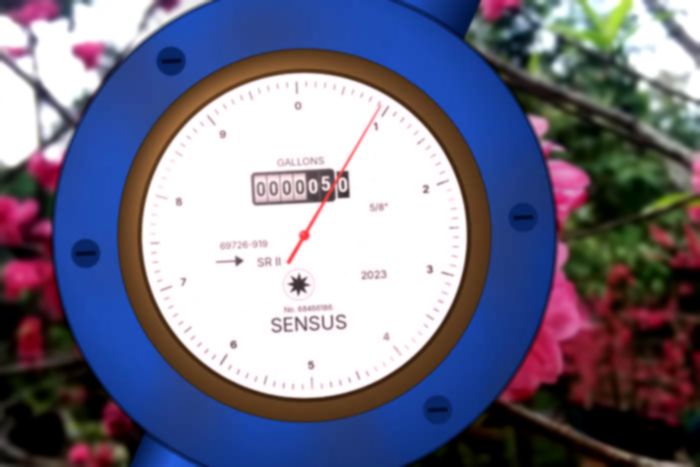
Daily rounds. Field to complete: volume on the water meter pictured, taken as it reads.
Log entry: 50.9 gal
